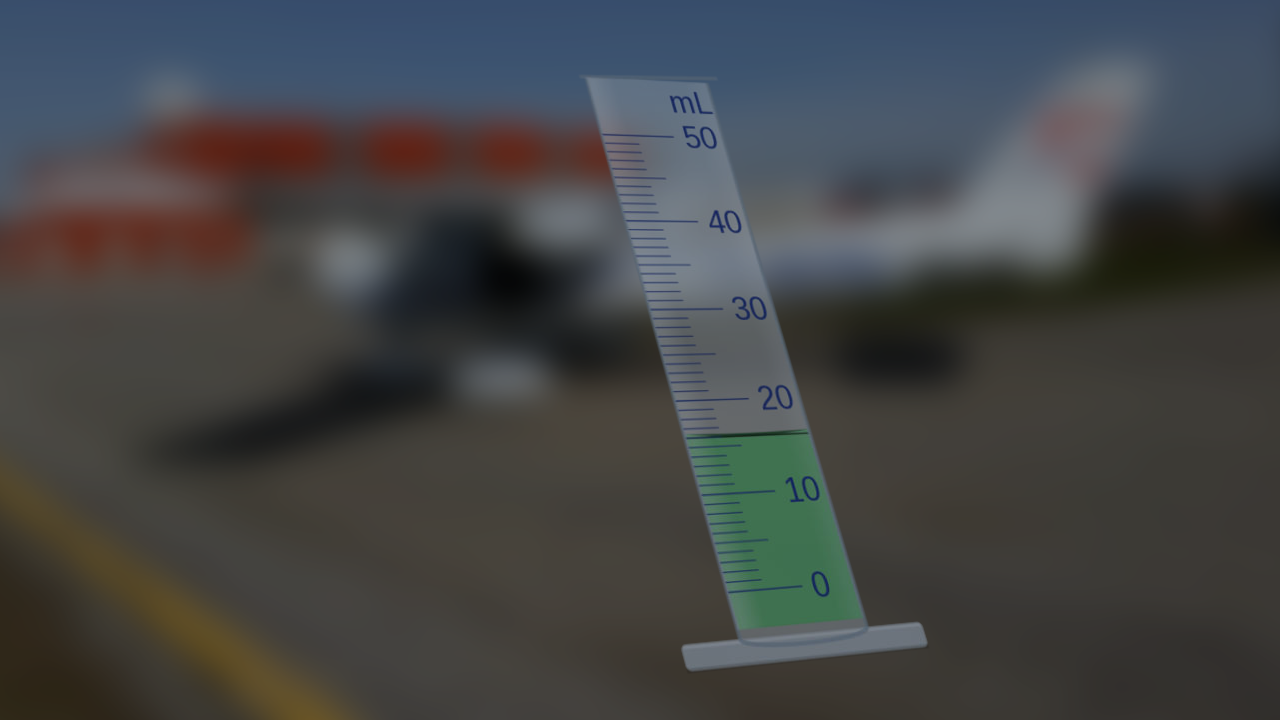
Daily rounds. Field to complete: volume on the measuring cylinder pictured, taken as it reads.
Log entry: 16 mL
